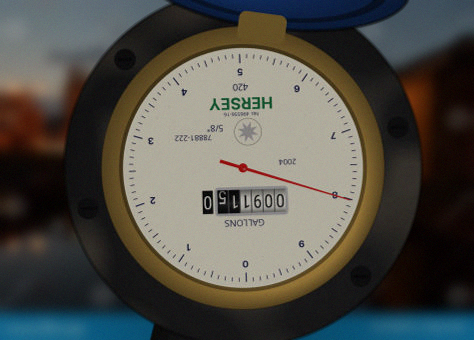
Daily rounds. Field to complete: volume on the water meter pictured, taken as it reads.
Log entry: 91148.0 gal
